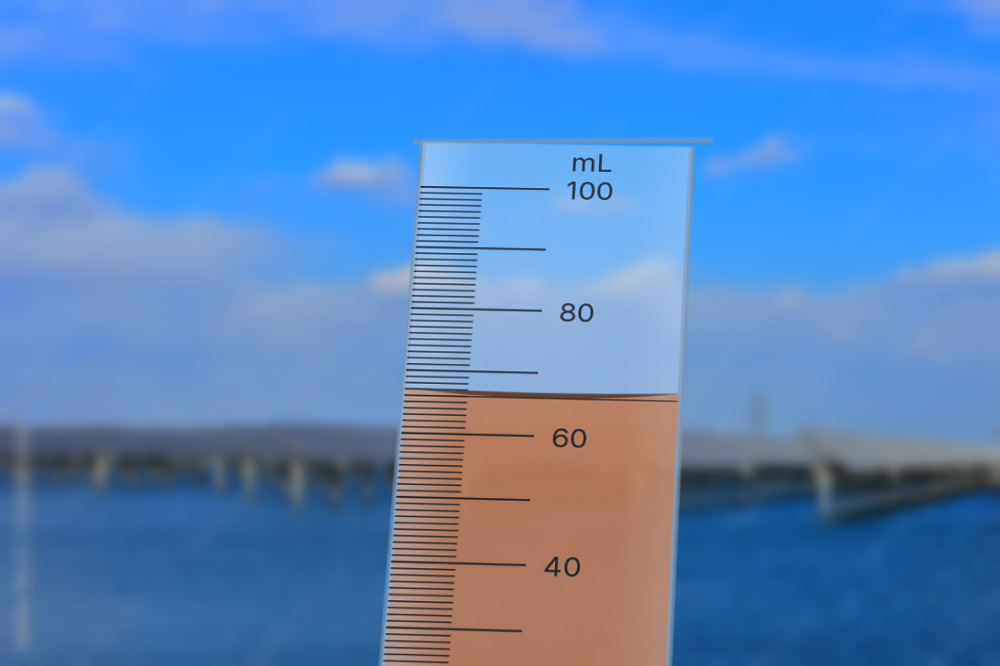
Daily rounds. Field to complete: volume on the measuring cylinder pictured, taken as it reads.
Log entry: 66 mL
